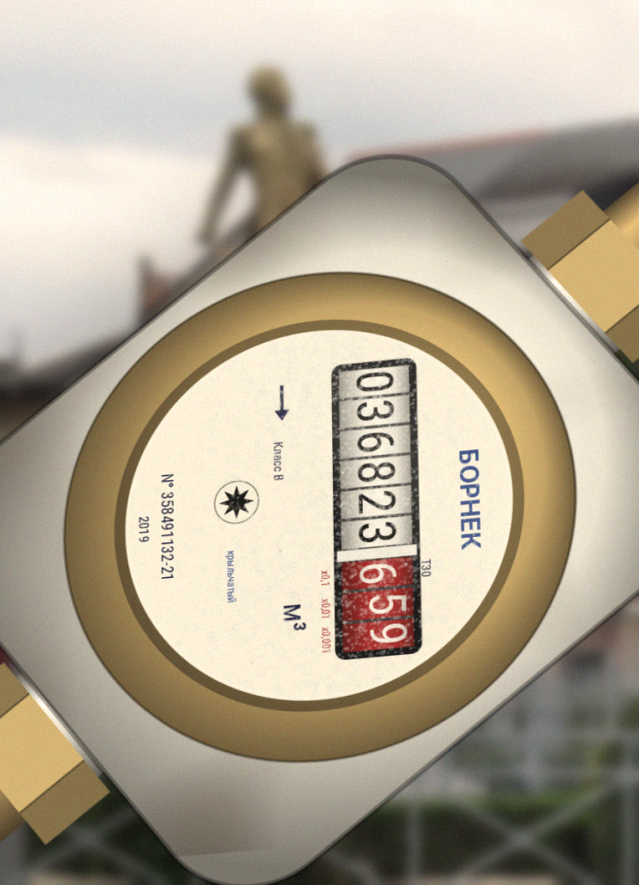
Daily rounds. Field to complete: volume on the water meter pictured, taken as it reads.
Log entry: 36823.659 m³
